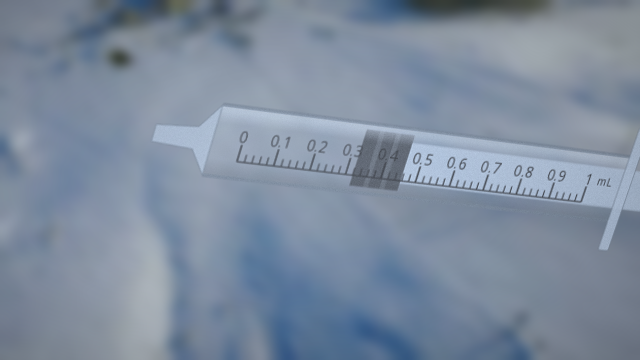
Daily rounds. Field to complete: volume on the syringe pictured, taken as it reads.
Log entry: 0.32 mL
